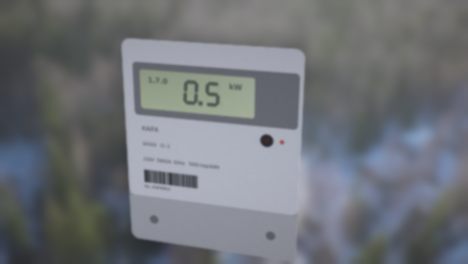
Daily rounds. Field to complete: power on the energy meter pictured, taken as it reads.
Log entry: 0.5 kW
